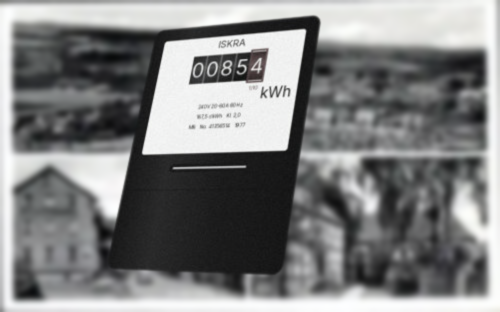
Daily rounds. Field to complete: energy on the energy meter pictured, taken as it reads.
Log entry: 85.4 kWh
